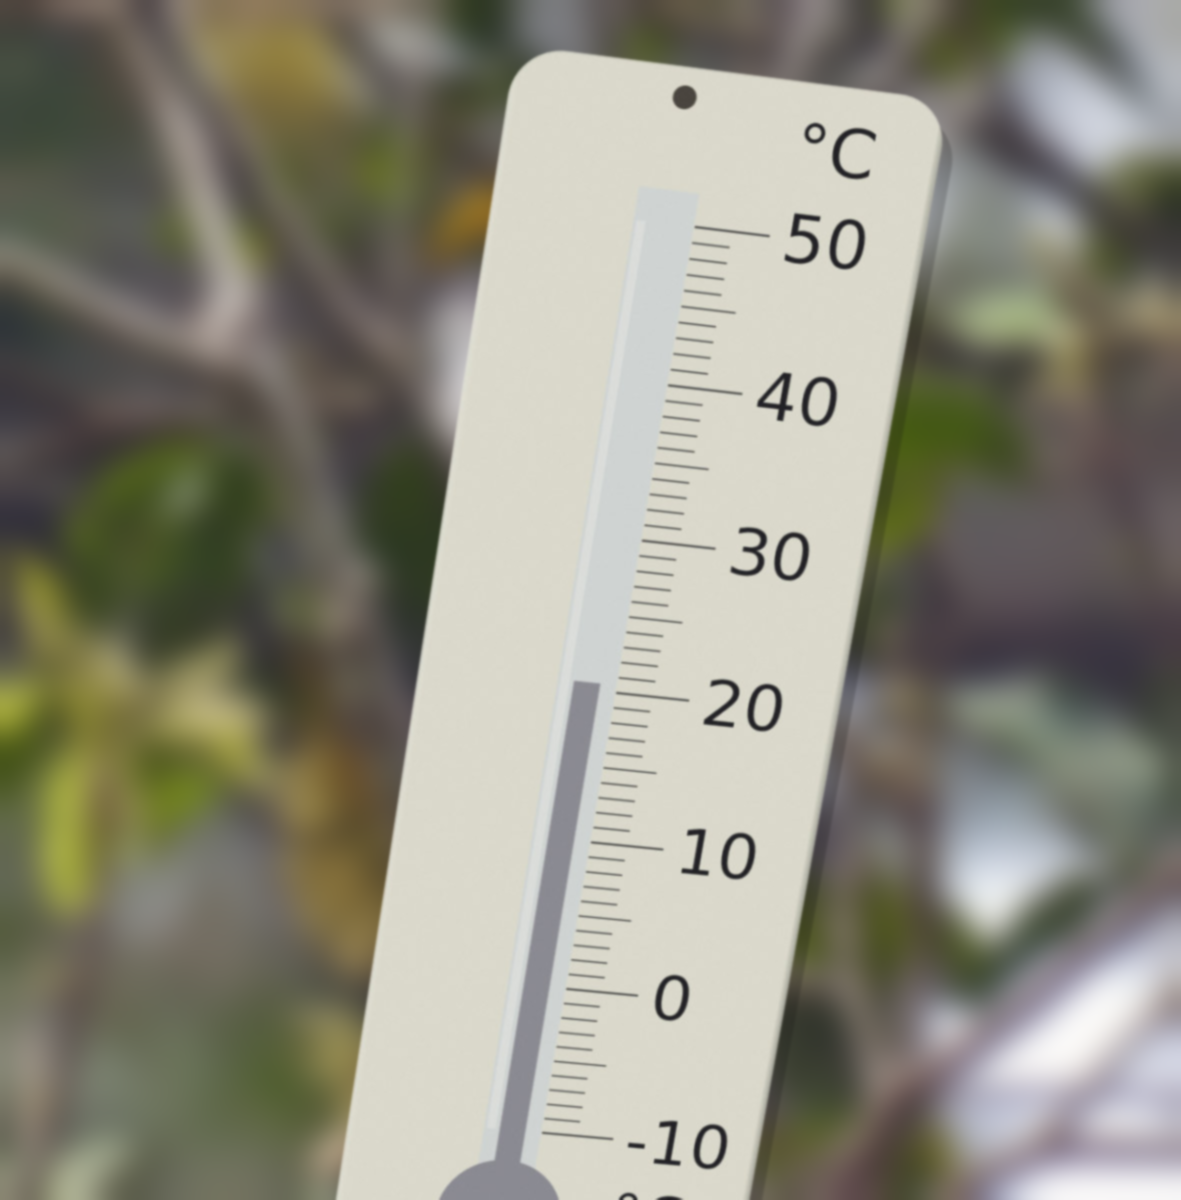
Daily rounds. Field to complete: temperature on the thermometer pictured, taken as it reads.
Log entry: 20.5 °C
